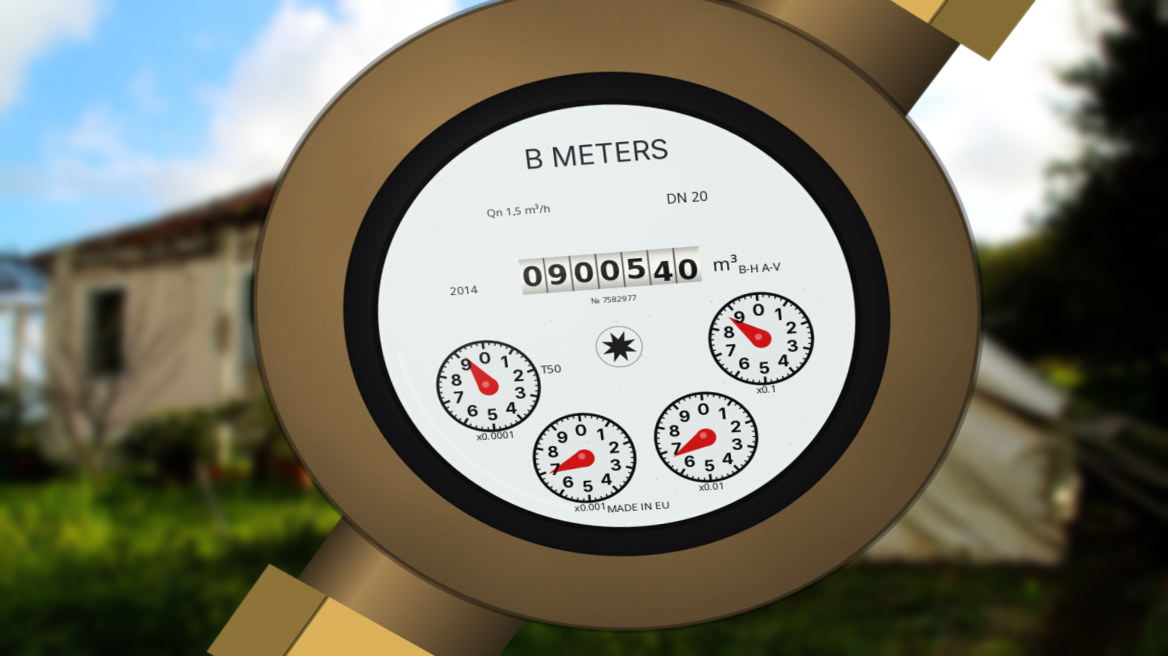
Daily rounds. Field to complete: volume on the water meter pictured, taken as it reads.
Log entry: 900539.8669 m³
